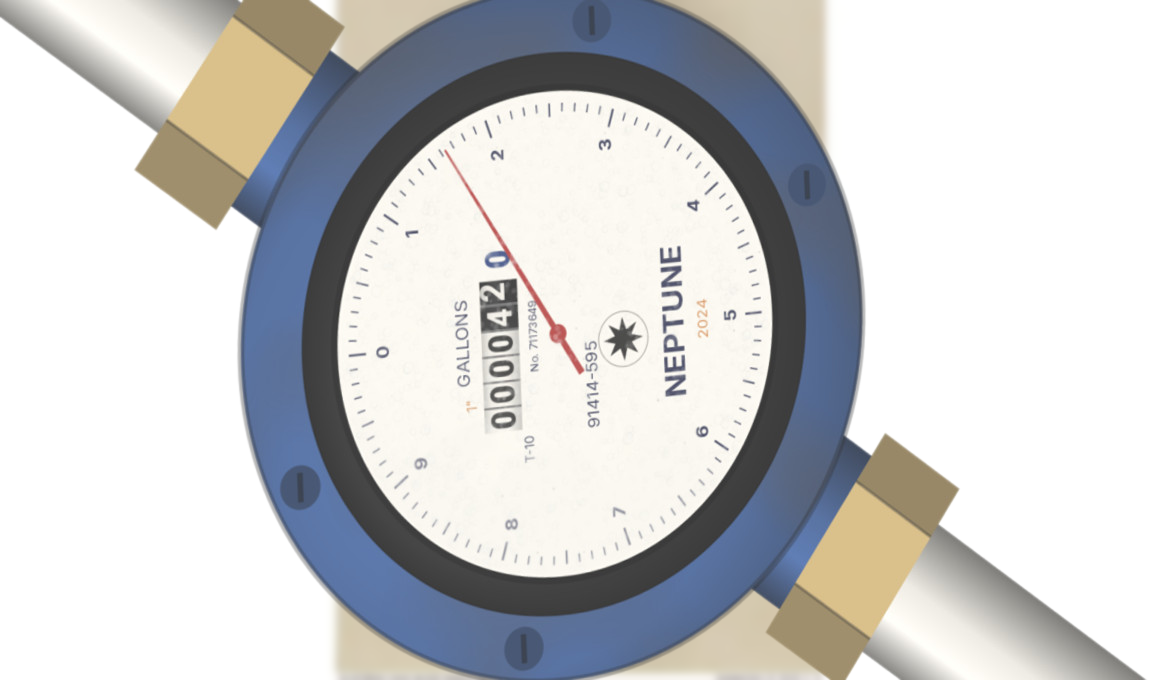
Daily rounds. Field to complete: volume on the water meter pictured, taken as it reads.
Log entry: 421.6 gal
